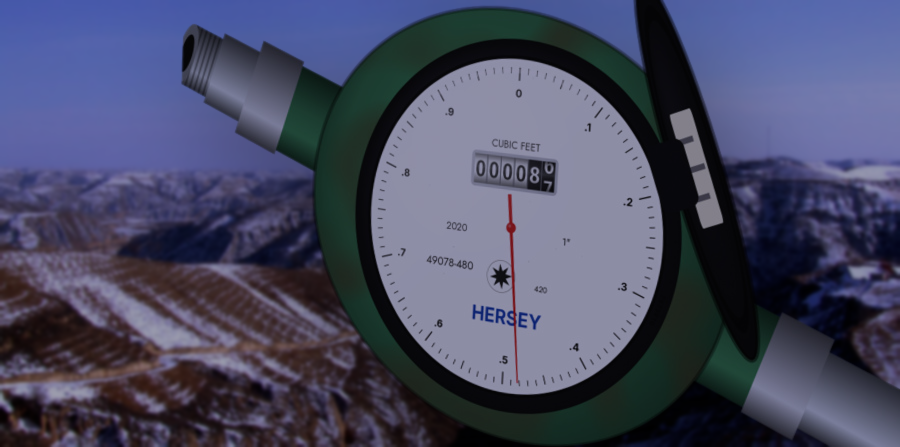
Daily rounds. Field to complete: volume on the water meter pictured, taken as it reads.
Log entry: 86.48 ft³
